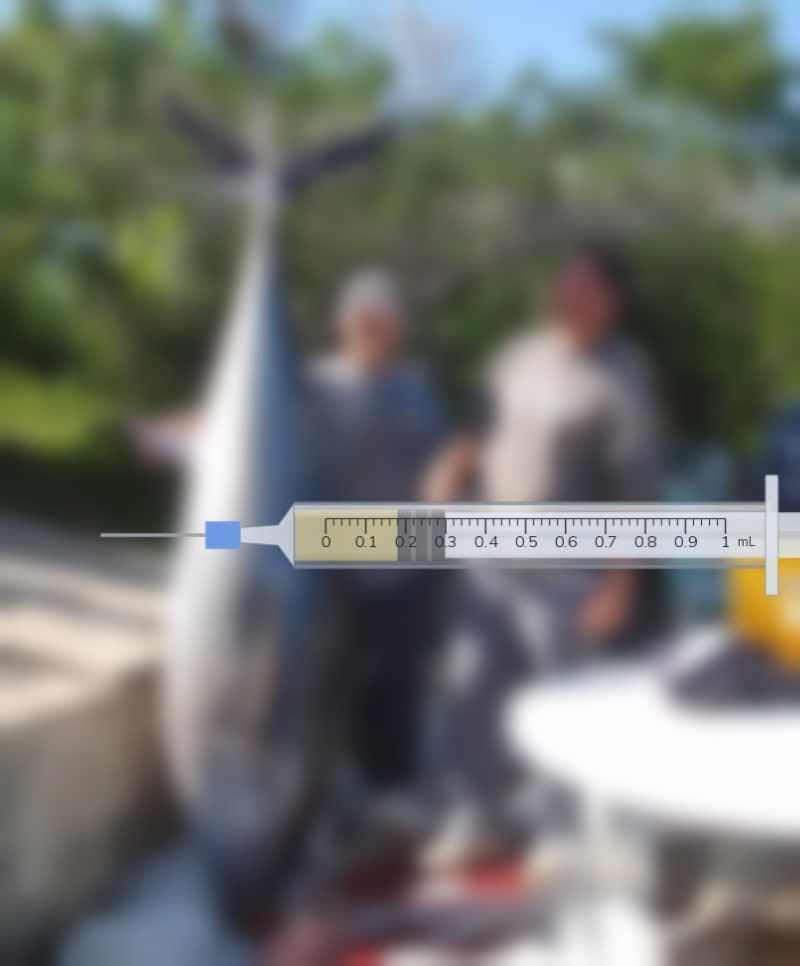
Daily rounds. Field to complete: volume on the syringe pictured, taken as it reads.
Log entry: 0.18 mL
